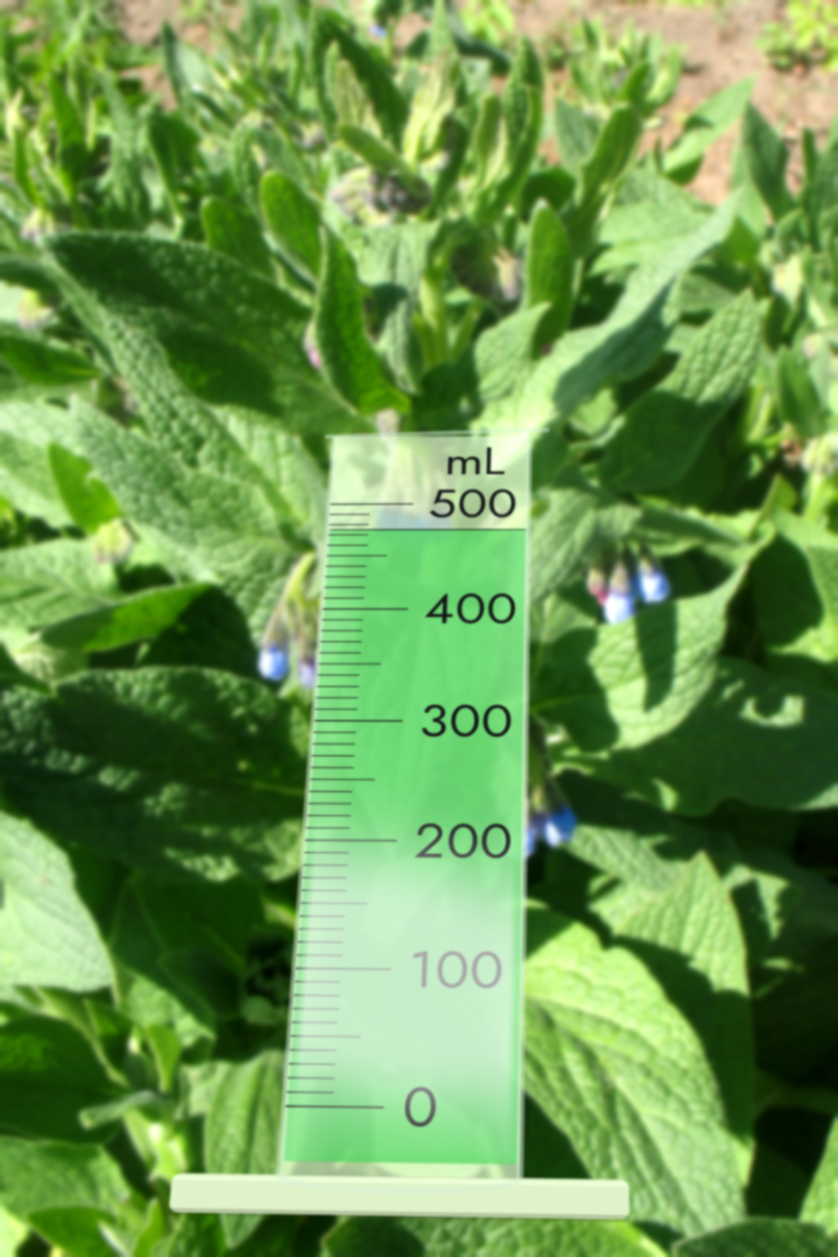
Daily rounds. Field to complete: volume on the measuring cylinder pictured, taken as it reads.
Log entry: 475 mL
